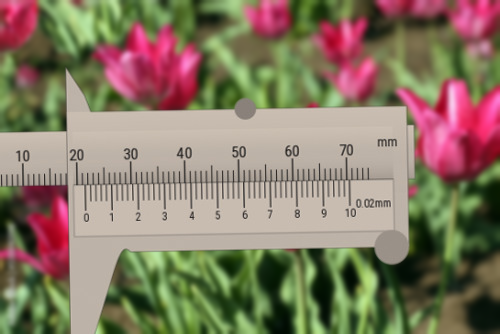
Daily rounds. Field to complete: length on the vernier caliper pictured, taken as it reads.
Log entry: 21.5 mm
